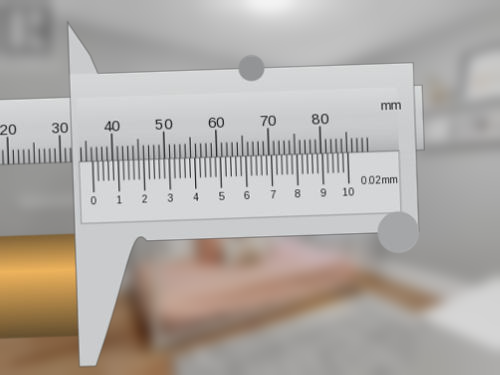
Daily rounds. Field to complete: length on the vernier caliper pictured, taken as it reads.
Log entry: 36.2 mm
